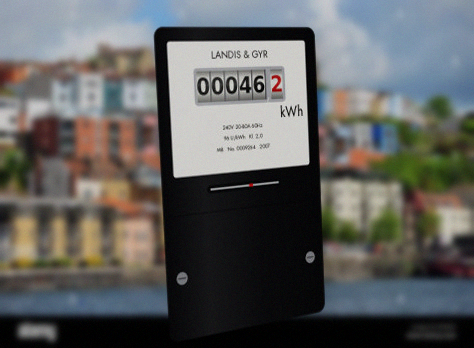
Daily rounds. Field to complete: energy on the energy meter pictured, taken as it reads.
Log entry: 46.2 kWh
